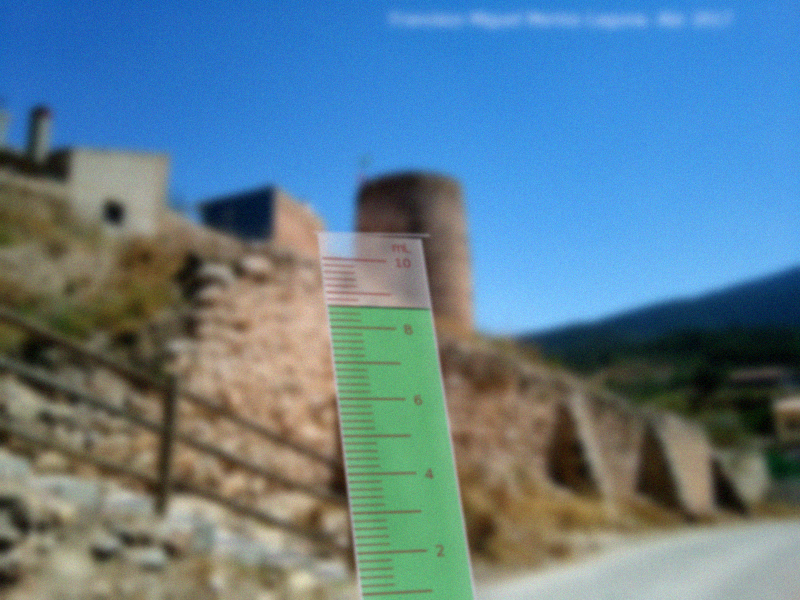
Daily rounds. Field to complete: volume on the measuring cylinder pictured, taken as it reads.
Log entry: 8.6 mL
